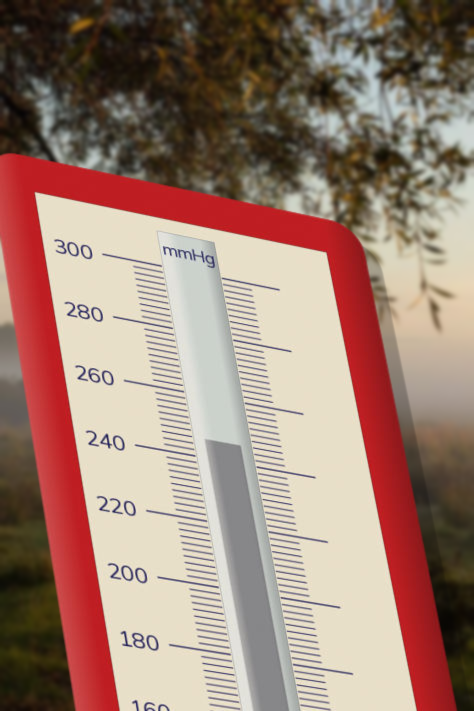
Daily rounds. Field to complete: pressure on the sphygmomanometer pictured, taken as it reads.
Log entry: 246 mmHg
